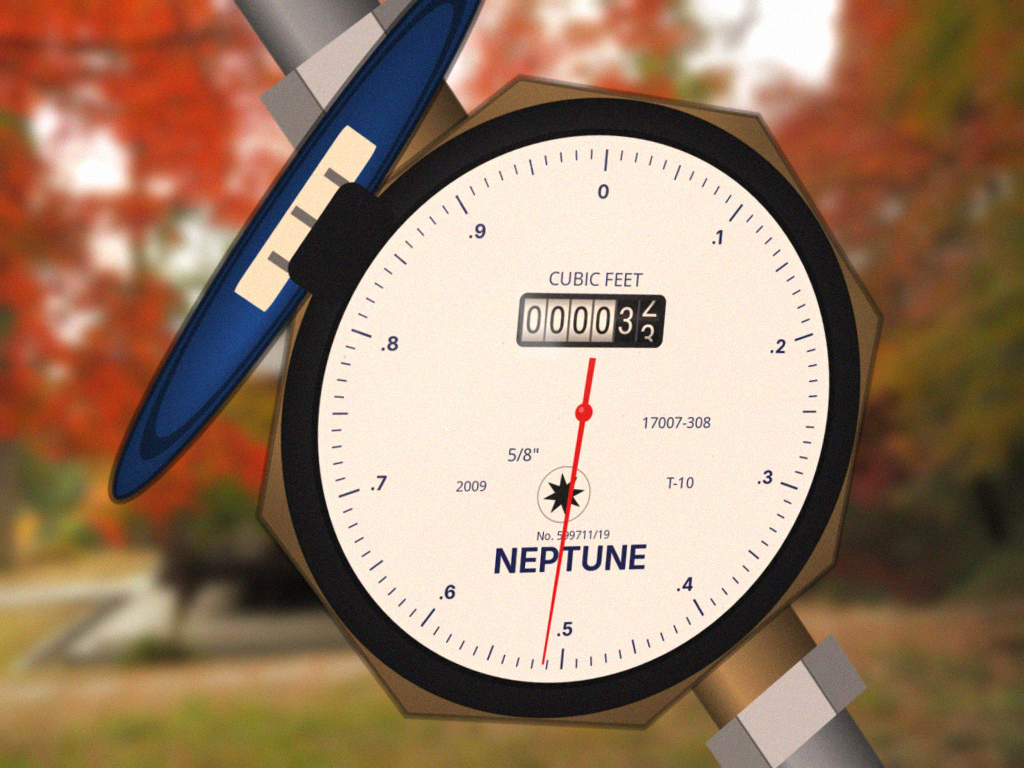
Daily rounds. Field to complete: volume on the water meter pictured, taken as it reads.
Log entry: 32.51 ft³
